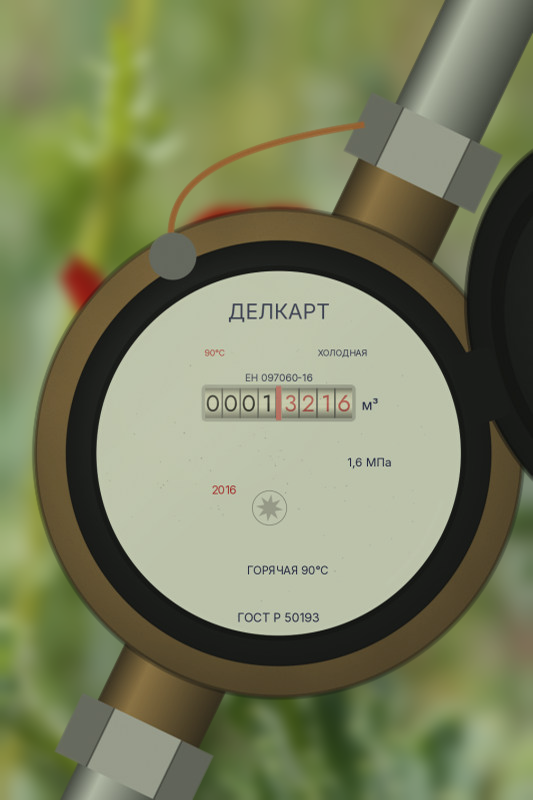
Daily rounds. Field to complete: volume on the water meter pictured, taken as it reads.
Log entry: 1.3216 m³
